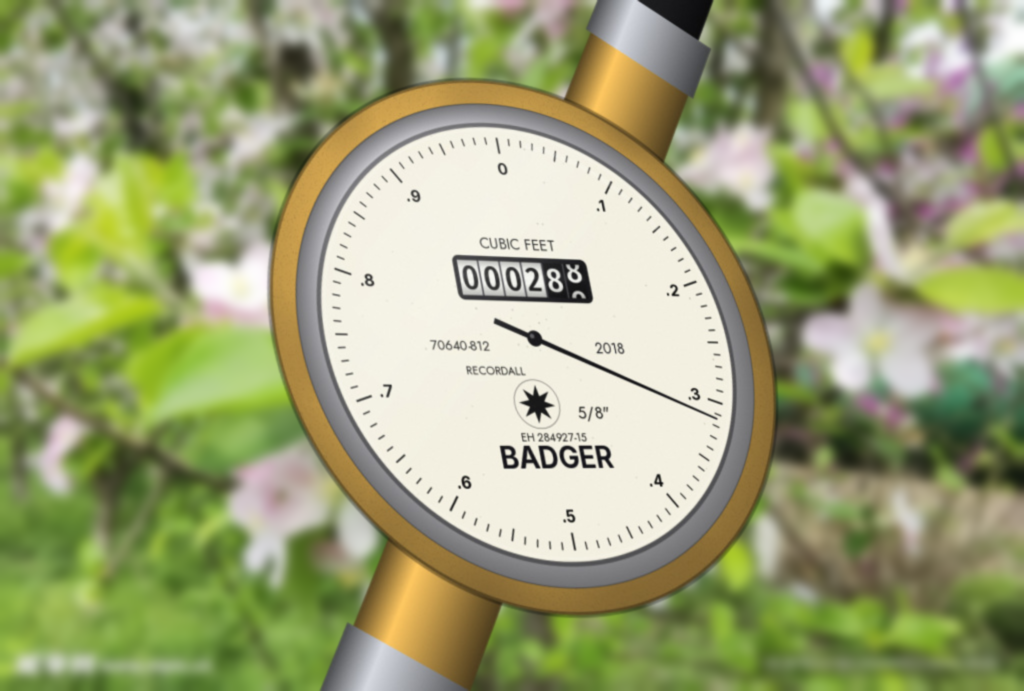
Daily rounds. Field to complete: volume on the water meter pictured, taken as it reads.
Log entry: 288.31 ft³
